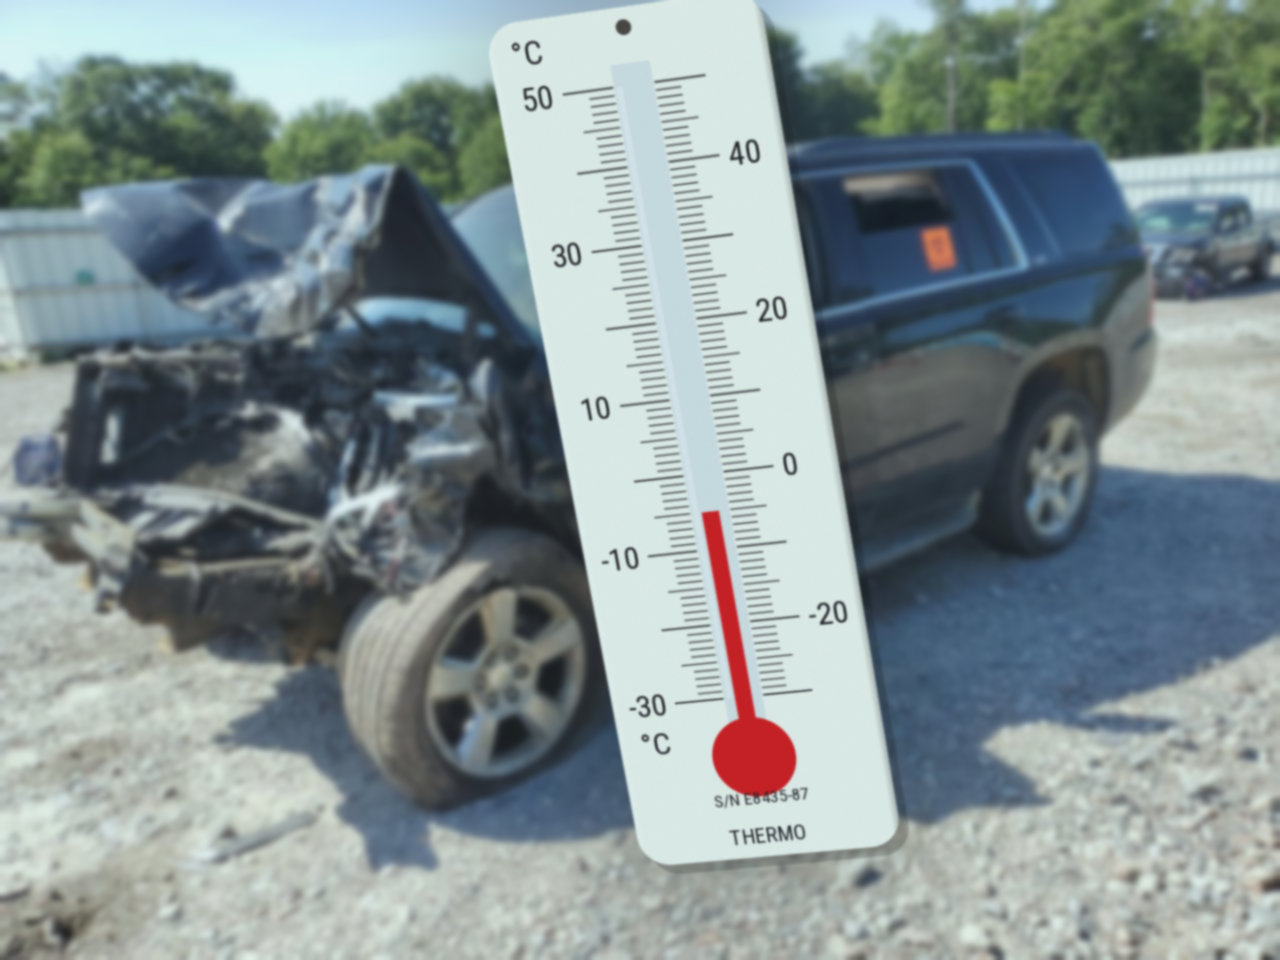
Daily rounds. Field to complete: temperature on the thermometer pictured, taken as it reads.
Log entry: -5 °C
